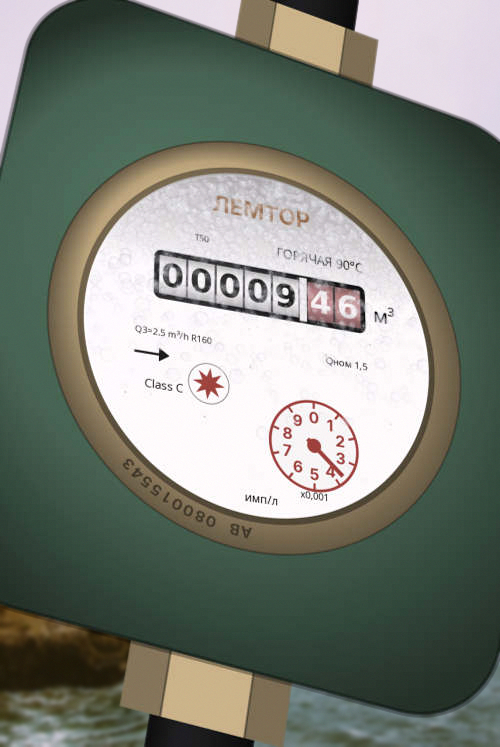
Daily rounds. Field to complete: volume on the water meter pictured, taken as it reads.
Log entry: 9.463 m³
